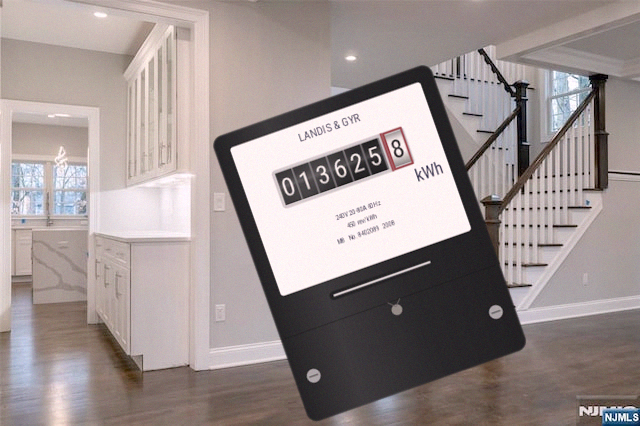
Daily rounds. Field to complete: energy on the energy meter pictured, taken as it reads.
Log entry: 13625.8 kWh
